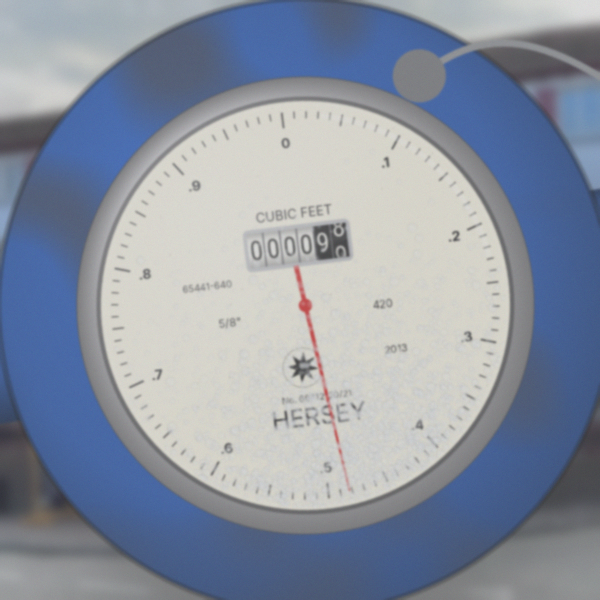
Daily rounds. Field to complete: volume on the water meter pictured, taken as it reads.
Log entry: 98.48 ft³
